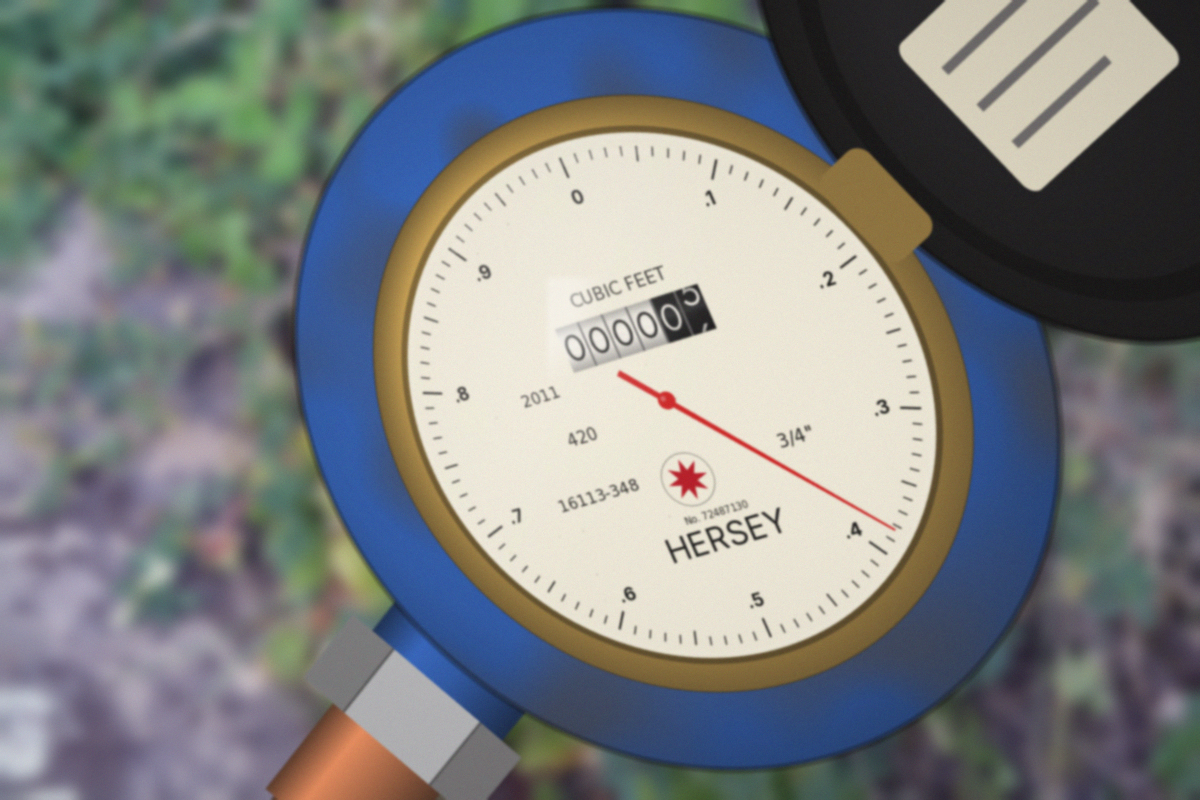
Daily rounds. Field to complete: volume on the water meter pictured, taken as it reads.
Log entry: 5.38 ft³
